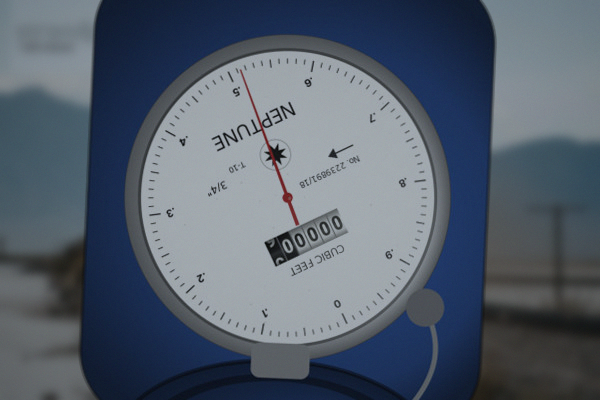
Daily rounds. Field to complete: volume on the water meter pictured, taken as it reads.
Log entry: 5.51 ft³
